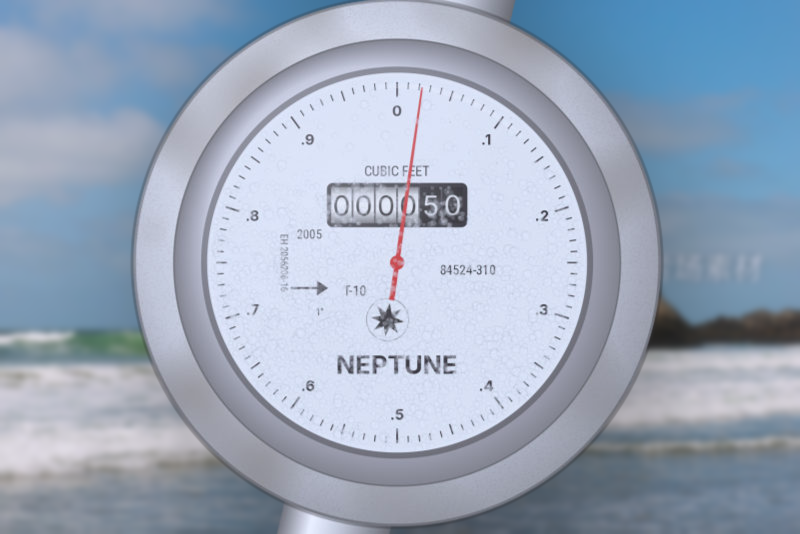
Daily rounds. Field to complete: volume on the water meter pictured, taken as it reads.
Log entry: 50.02 ft³
